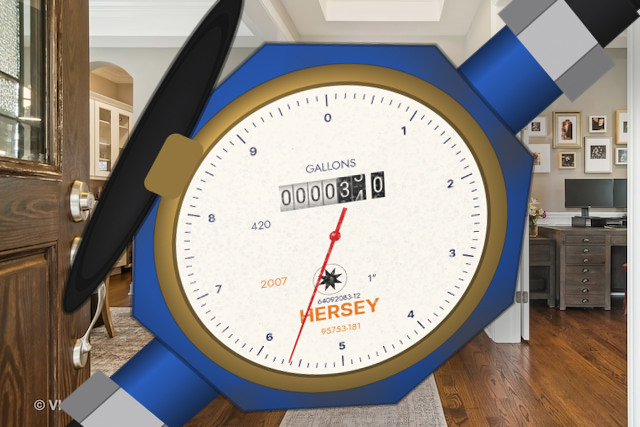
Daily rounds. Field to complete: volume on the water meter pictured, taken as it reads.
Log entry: 335.6 gal
